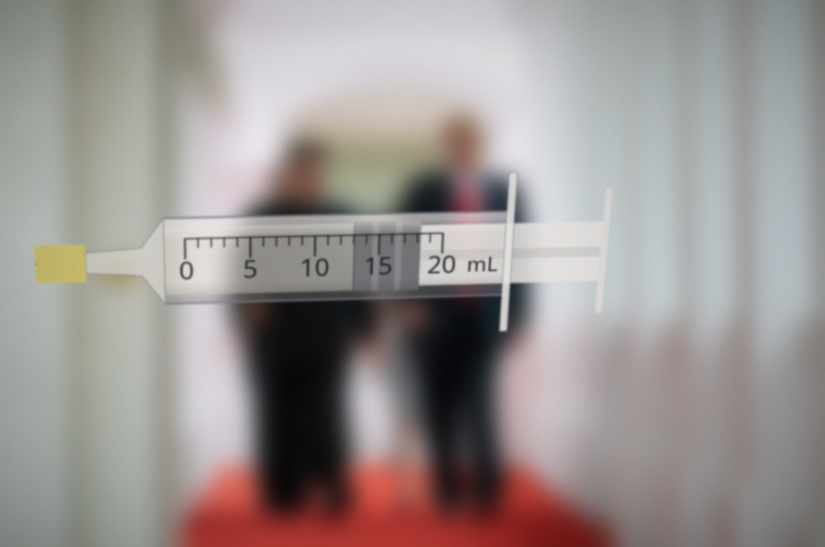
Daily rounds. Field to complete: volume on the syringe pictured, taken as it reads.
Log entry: 13 mL
